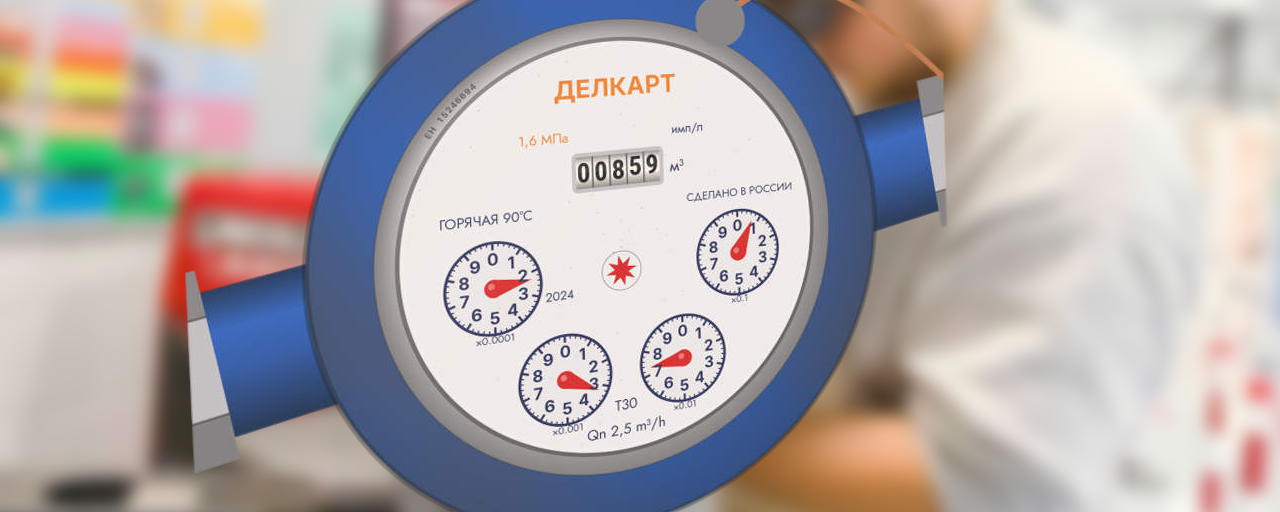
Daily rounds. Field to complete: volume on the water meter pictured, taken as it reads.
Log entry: 859.0732 m³
